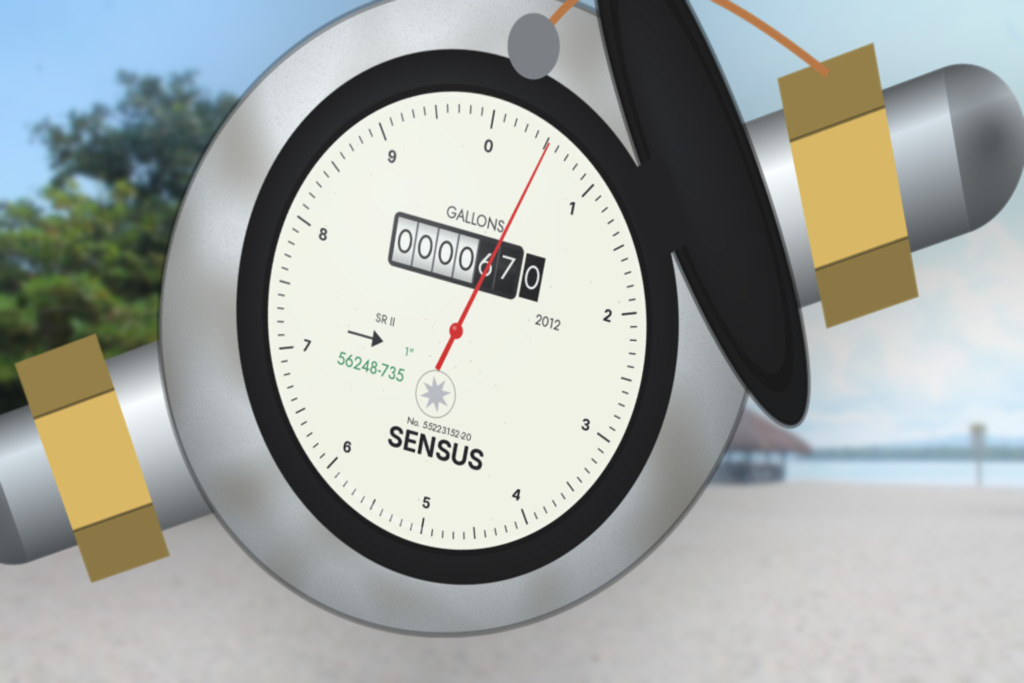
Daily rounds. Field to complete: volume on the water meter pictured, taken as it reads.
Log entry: 670.5 gal
